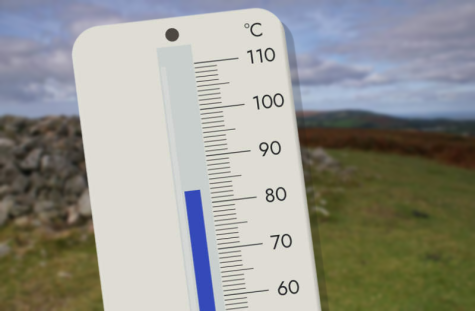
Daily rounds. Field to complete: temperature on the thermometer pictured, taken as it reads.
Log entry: 83 °C
